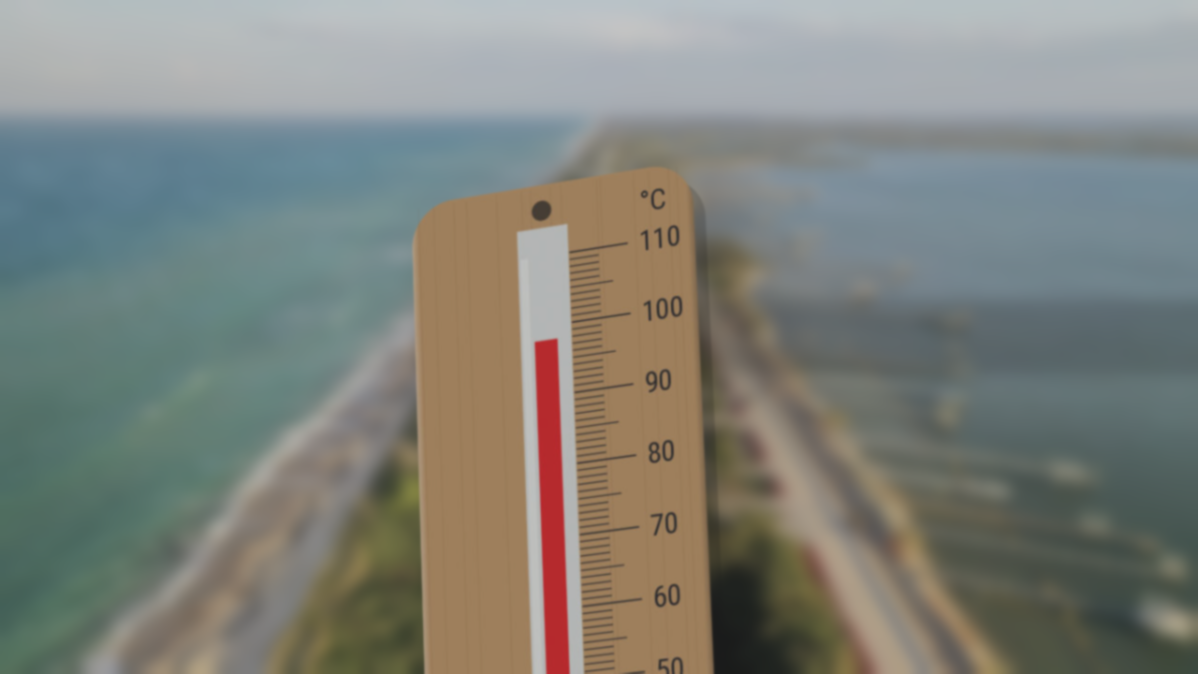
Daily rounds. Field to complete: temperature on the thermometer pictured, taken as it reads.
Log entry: 98 °C
